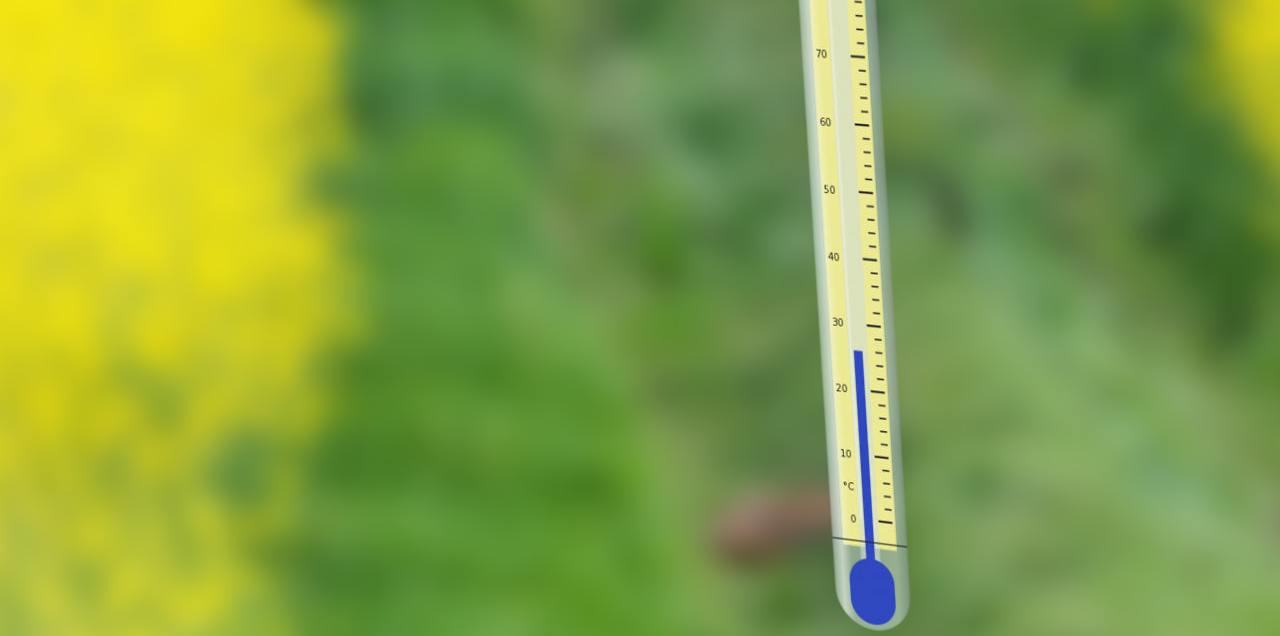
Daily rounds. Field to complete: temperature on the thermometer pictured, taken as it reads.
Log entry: 26 °C
